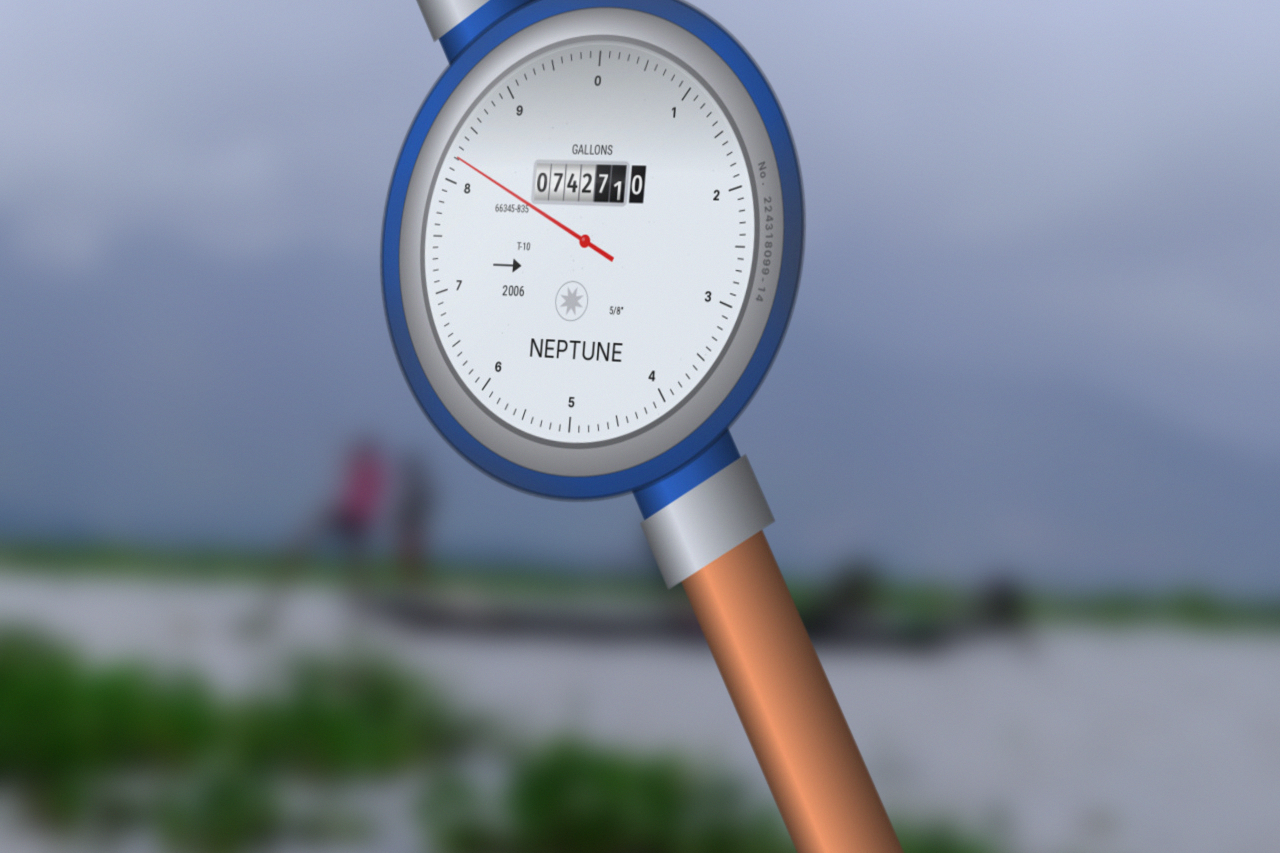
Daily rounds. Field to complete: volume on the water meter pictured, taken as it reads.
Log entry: 742708.2 gal
